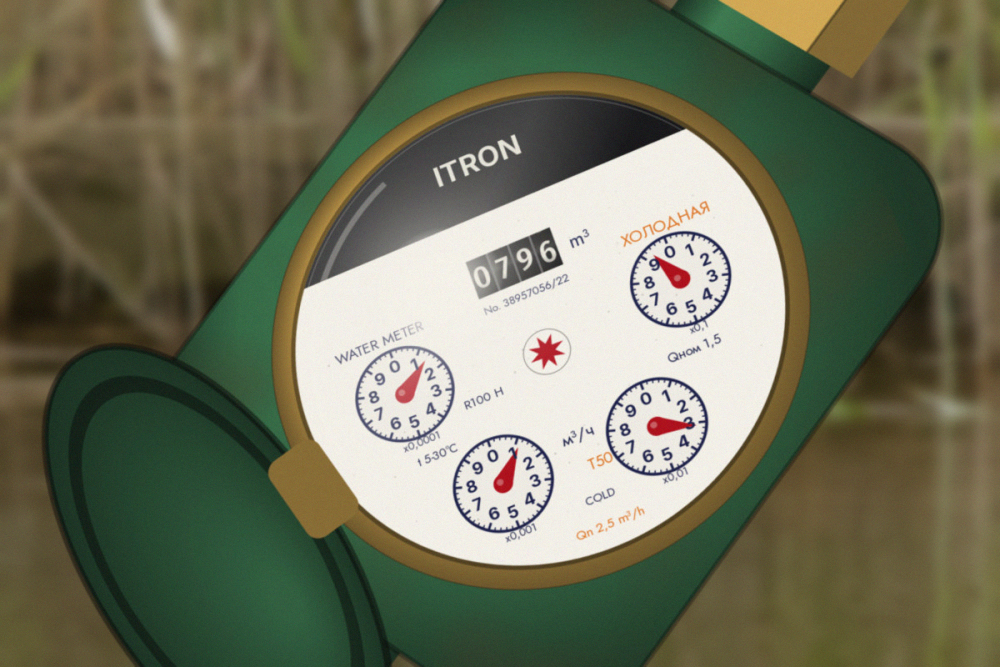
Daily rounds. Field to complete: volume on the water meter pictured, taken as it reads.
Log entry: 795.9311 m³
